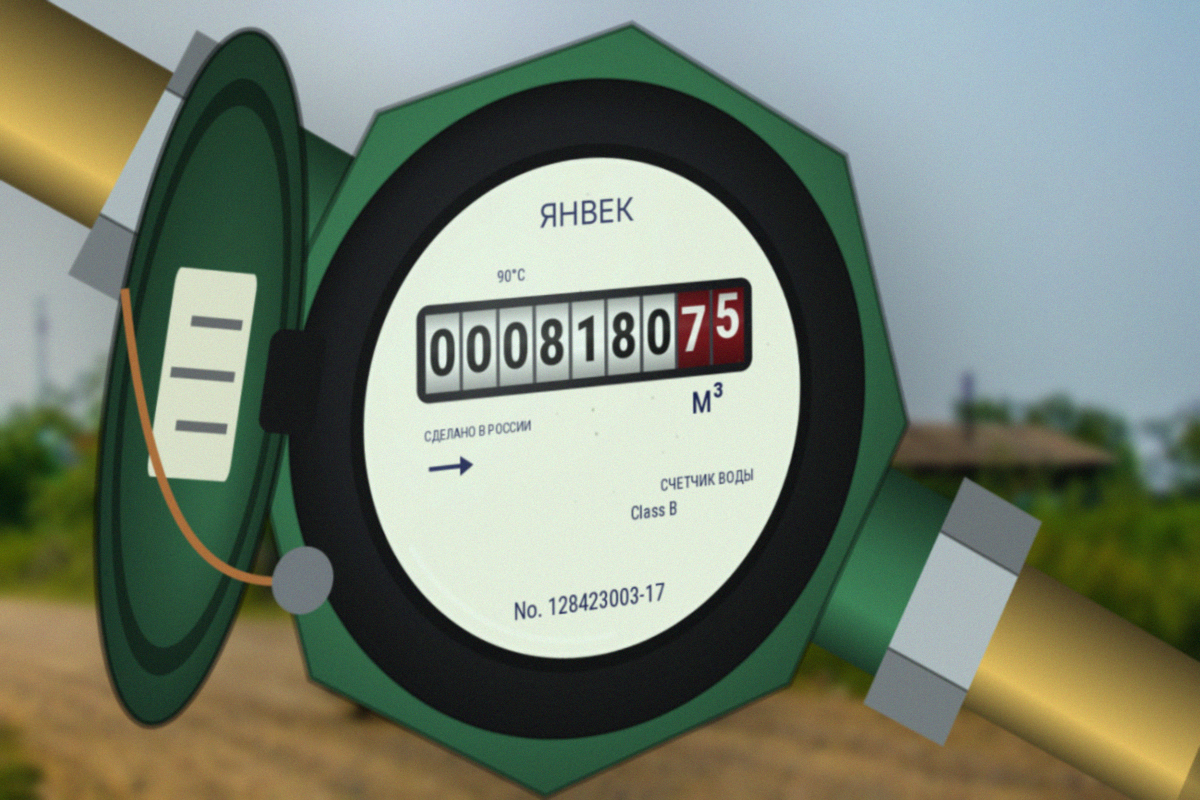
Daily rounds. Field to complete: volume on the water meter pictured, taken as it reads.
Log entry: 8180.75 m³
